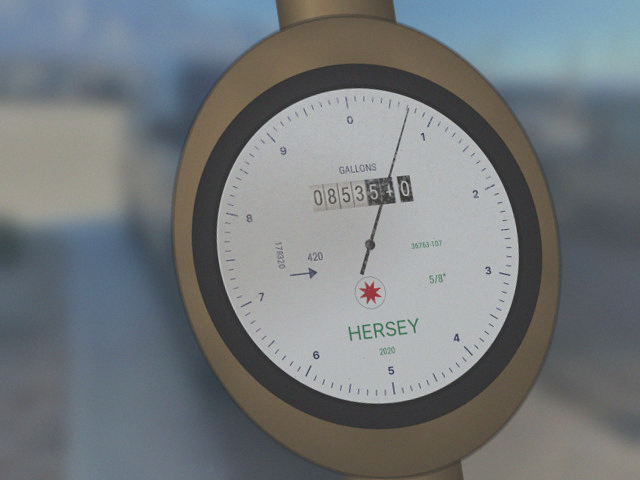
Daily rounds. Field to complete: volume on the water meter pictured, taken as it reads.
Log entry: 853540.7 gal
